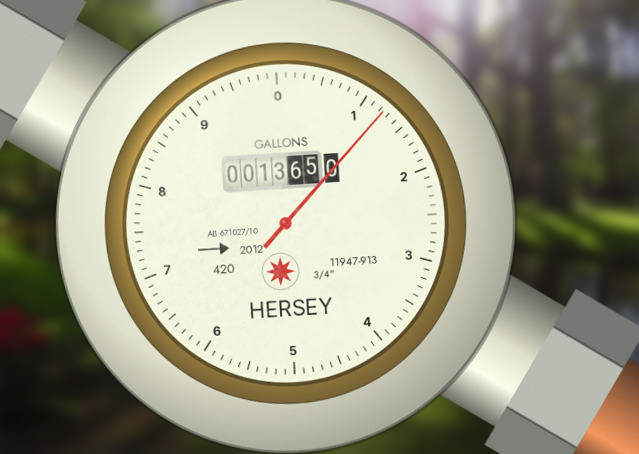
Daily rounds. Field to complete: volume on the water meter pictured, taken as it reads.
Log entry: 13651.2 gal
